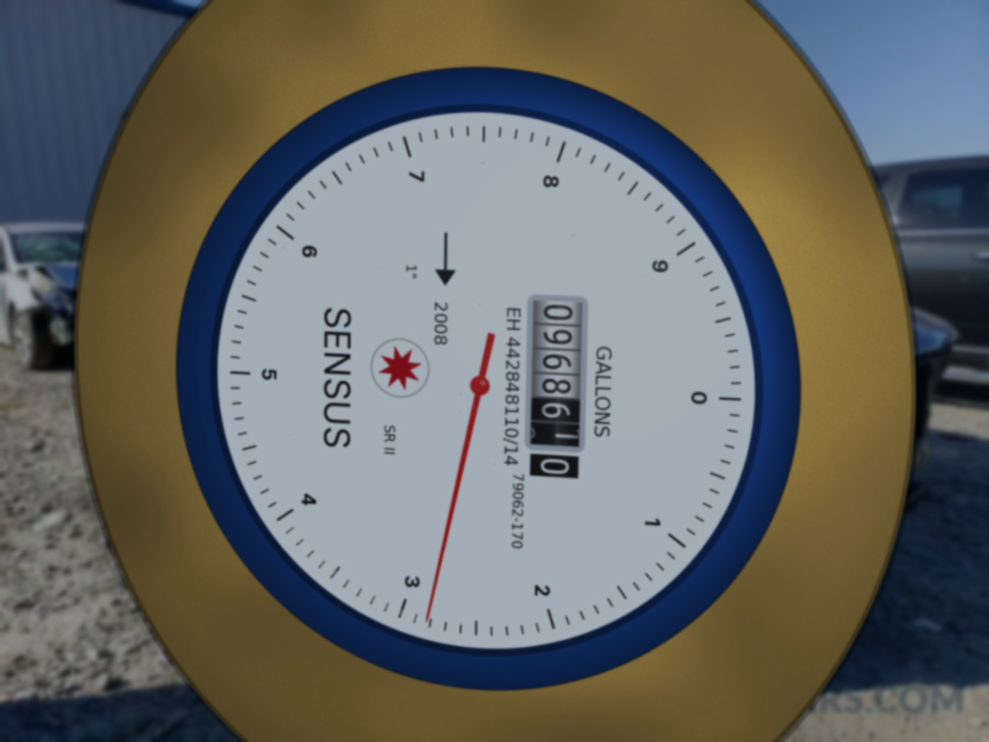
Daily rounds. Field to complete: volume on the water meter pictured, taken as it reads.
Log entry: 968612.8 gal
